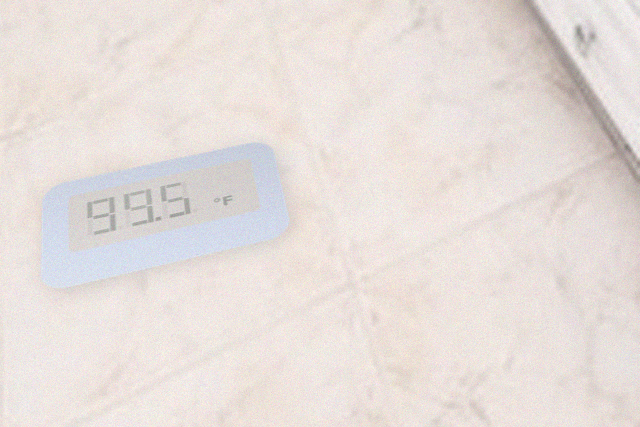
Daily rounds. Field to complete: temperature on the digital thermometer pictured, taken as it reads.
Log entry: 99.5 °F
